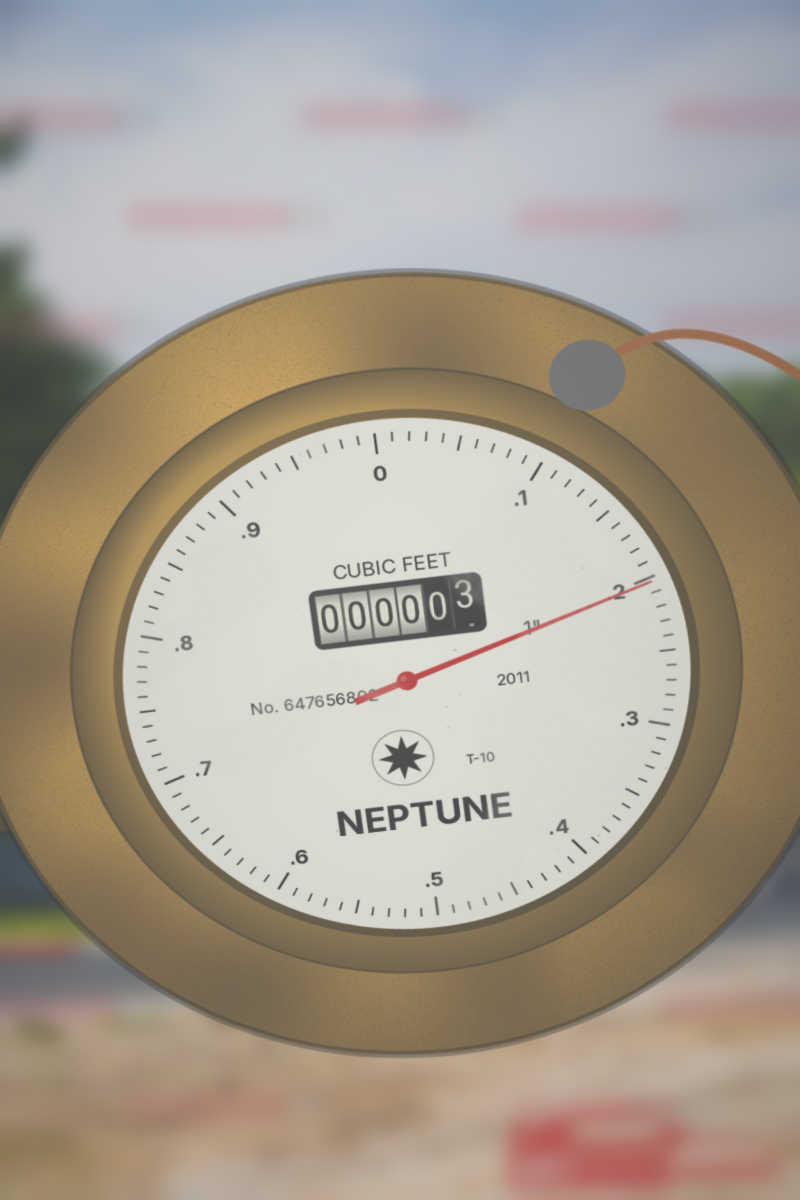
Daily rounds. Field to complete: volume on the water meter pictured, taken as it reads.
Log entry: 3.20 ft³
